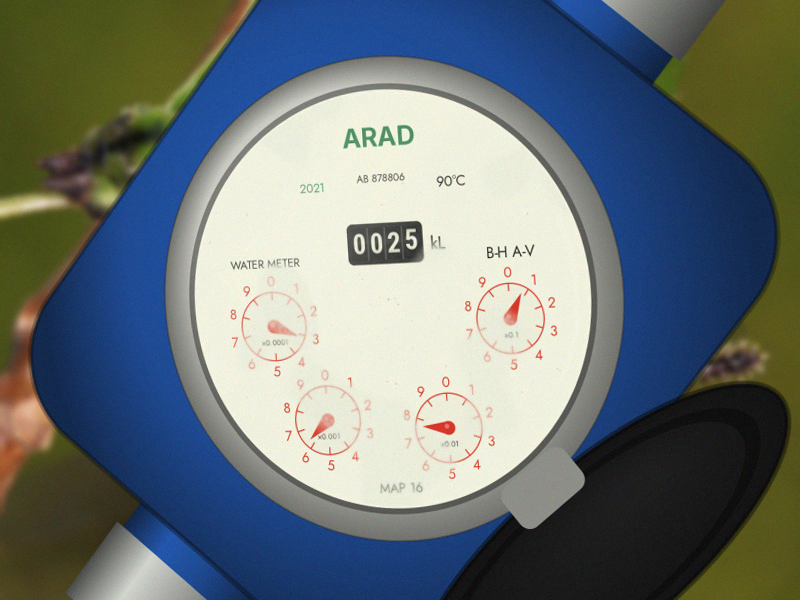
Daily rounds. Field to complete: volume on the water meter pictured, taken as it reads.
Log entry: 25.0763 kL
